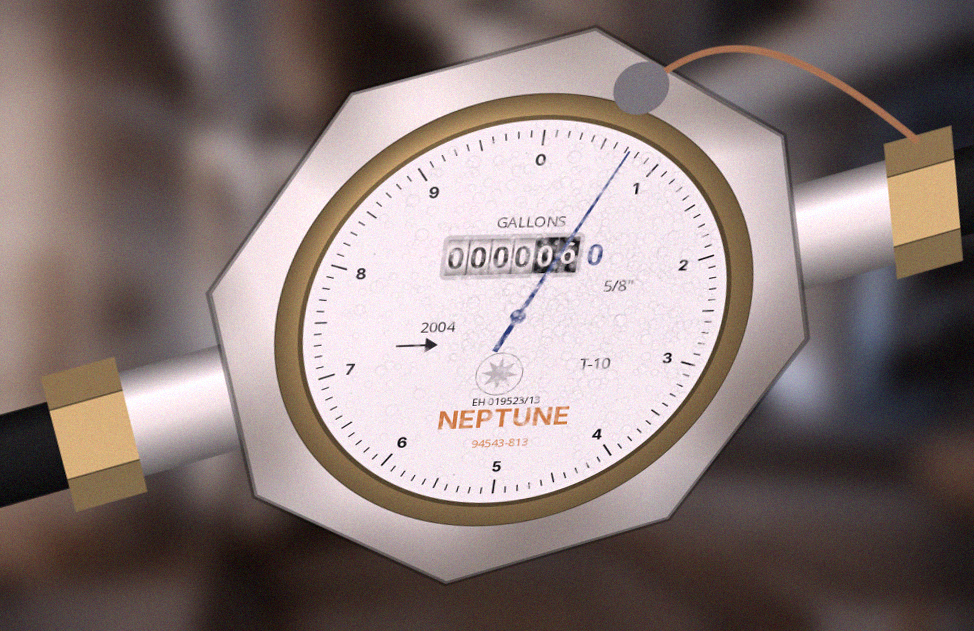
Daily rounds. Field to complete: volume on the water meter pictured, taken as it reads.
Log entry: 60.7 gal
